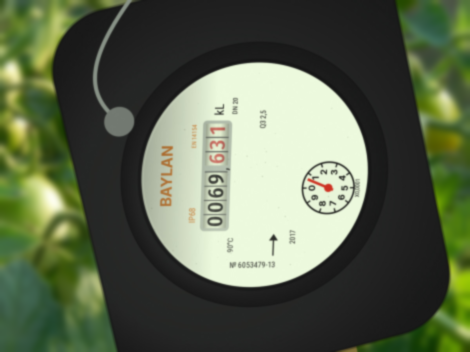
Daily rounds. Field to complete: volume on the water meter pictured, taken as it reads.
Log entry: 69.6310 kL
